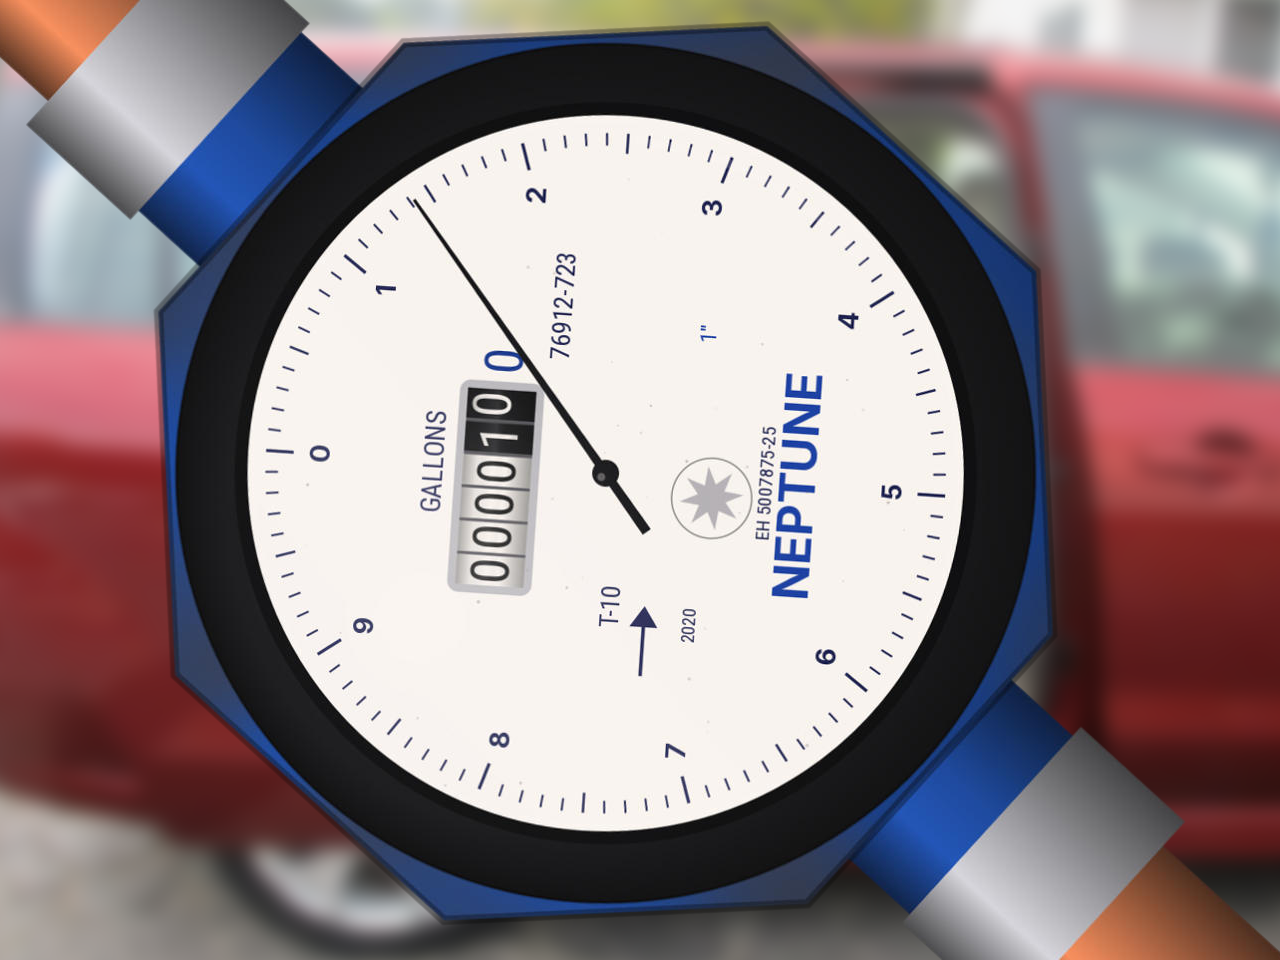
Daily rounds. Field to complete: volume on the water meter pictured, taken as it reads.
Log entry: 101.4 gal
